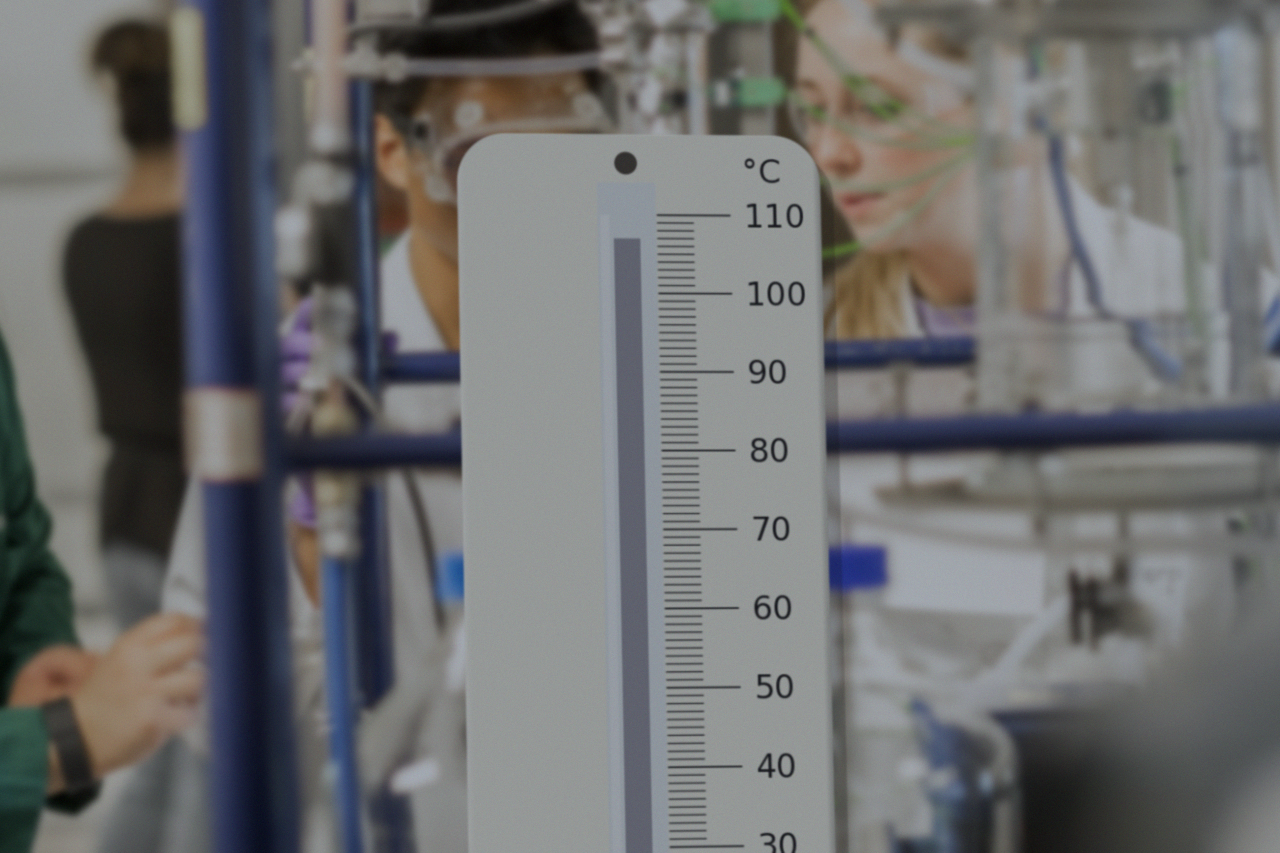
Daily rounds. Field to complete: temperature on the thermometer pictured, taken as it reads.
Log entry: 107 °C
